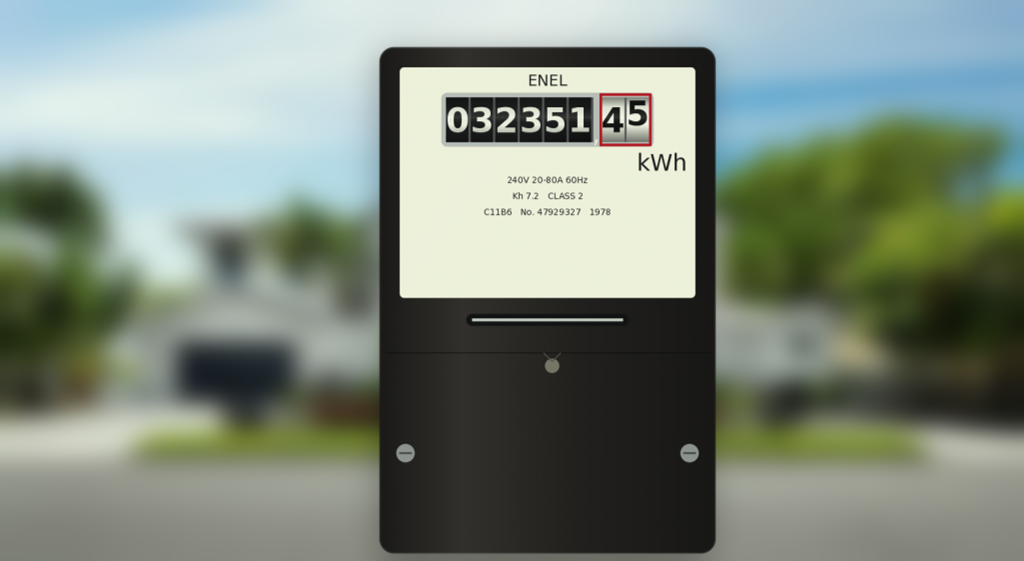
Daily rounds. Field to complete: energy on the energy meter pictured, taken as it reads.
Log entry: 32351.45 kWh
